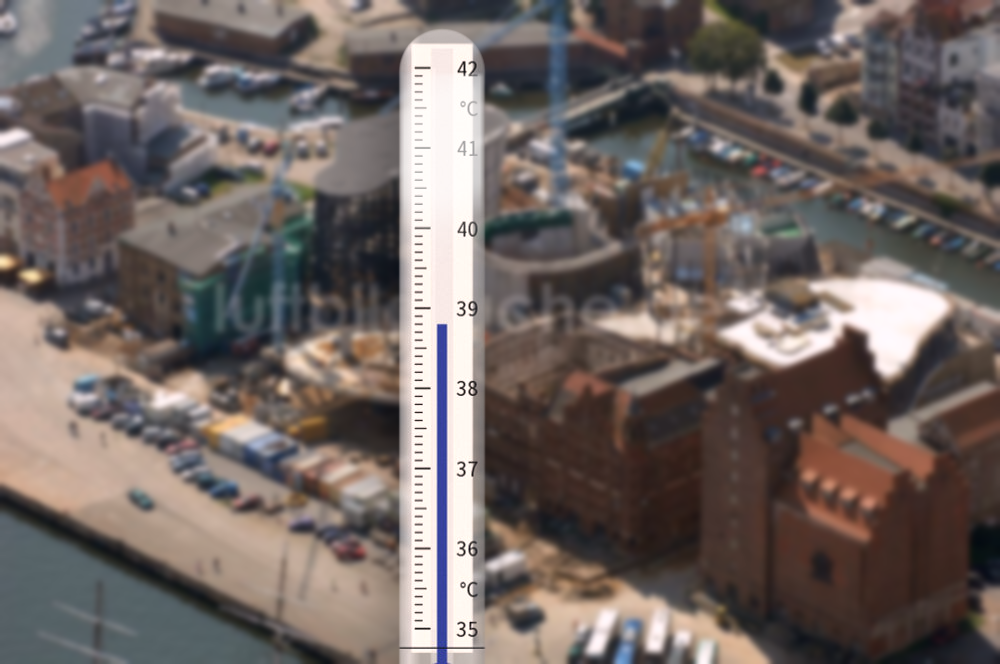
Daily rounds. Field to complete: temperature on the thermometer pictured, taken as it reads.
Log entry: 38.8 °C
